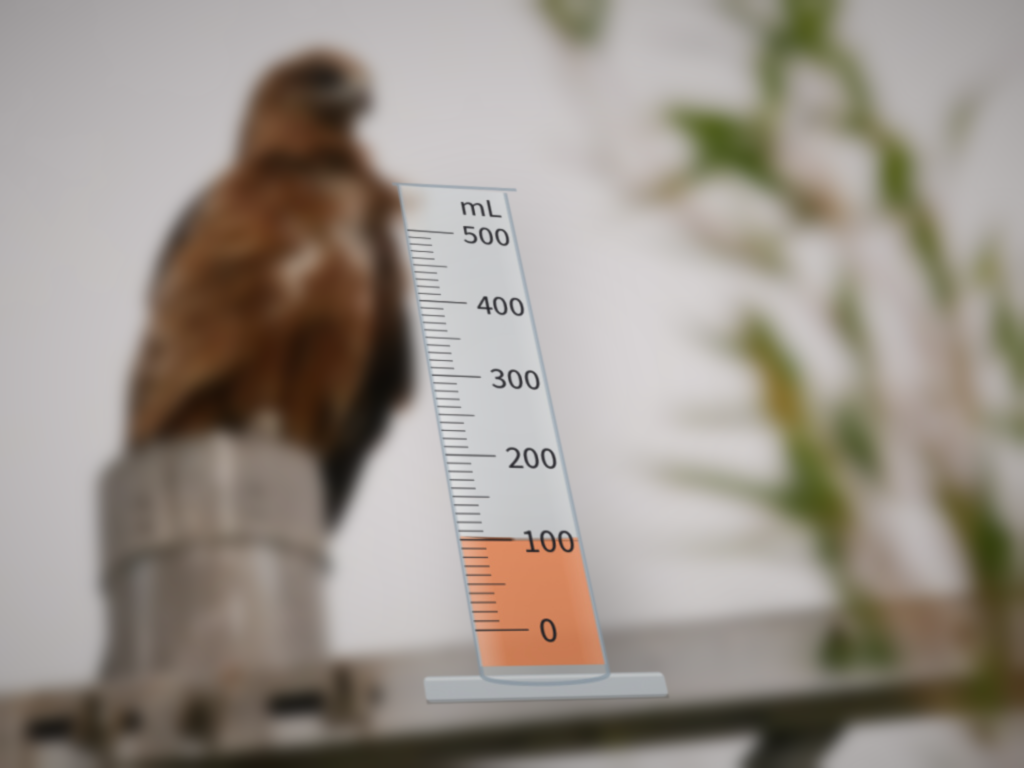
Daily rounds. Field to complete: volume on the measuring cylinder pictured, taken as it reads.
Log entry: 100 mL
